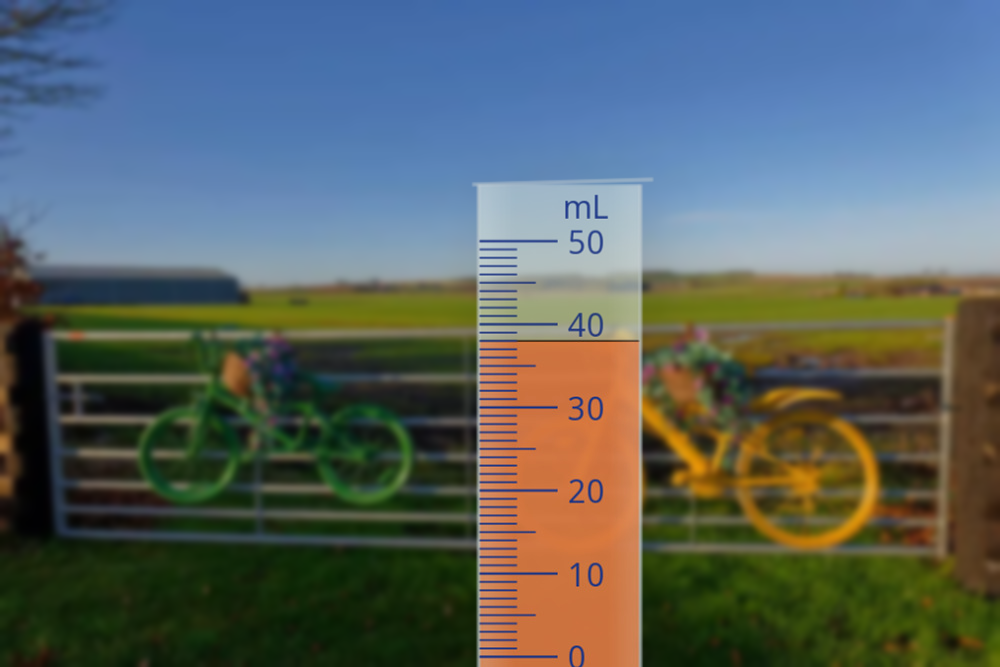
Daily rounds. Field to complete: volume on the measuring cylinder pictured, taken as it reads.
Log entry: 38 mL
